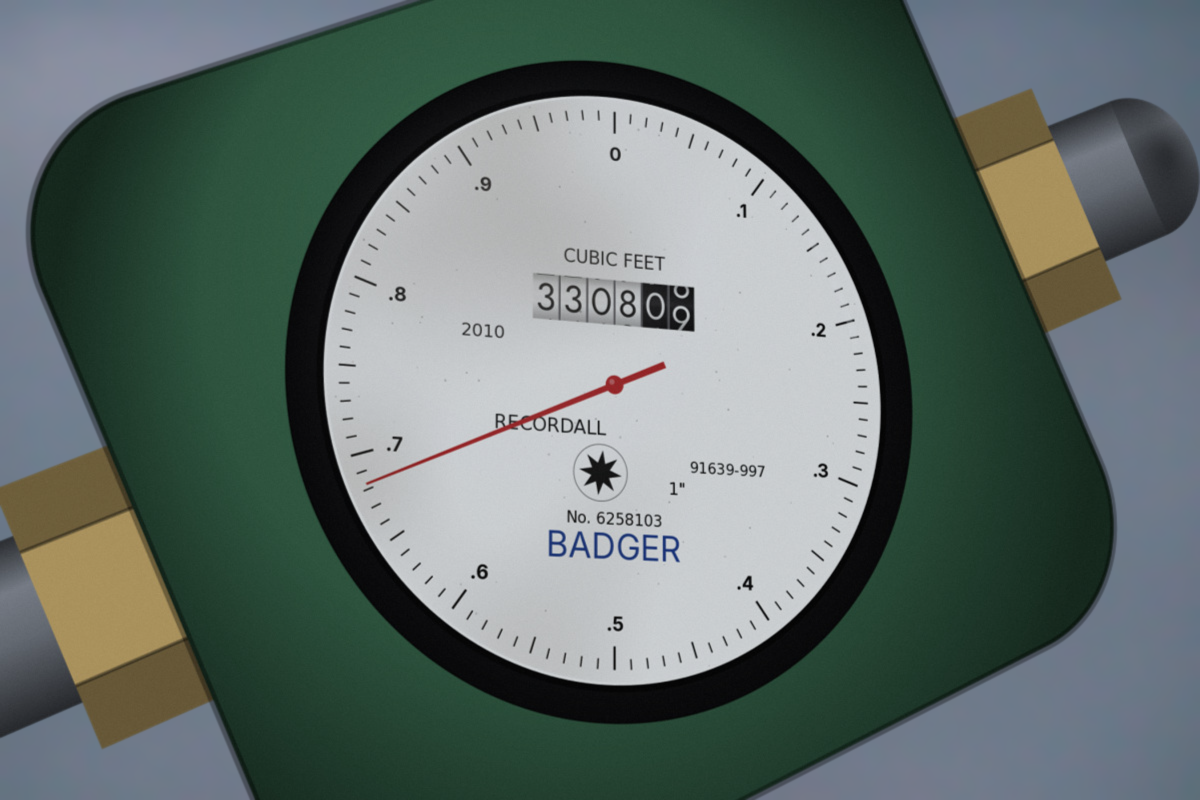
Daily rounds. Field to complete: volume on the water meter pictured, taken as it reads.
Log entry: 330808.68 ft³
